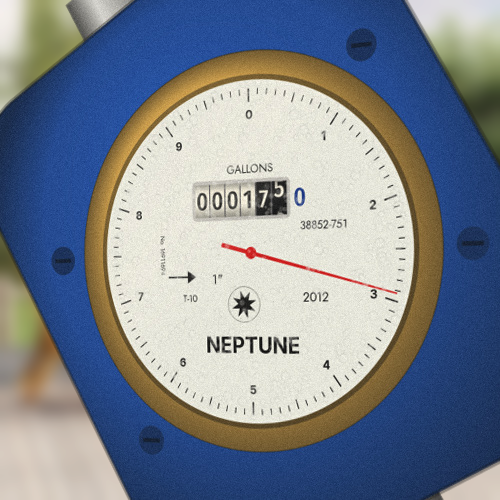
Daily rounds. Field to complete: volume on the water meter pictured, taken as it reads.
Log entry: 1752.9 gal
